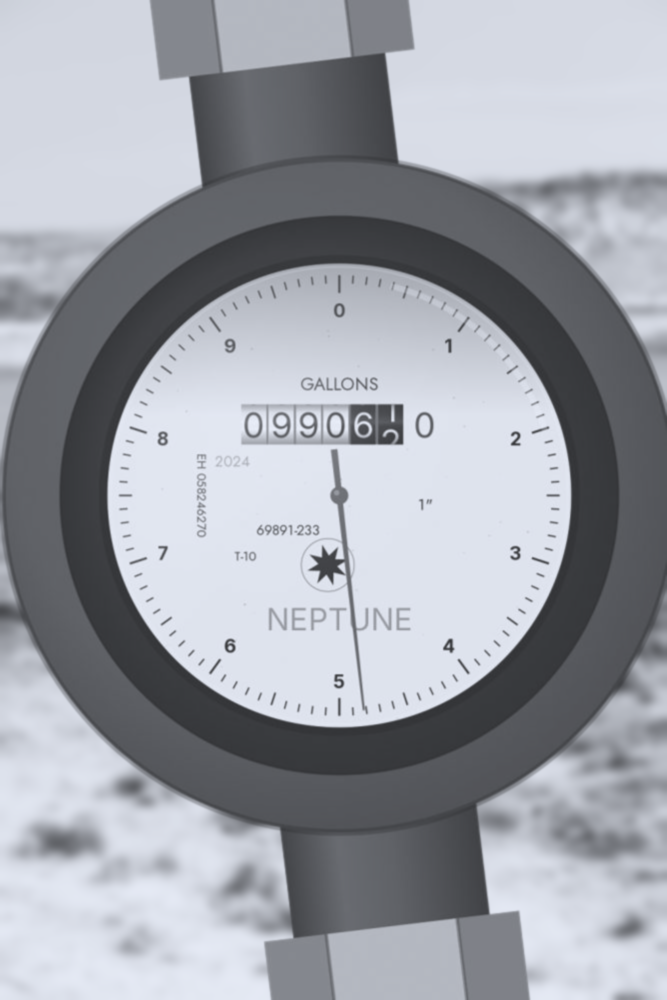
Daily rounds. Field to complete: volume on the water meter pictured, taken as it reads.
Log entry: 990614.8 gal
